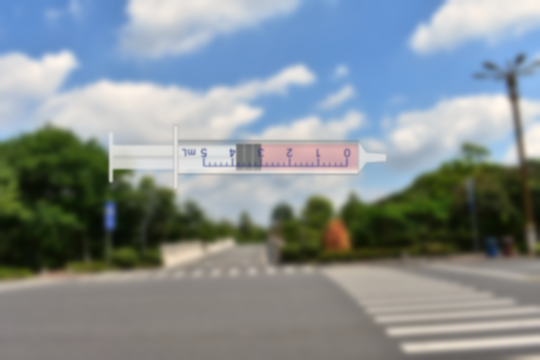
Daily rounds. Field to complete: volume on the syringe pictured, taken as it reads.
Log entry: 3 mL
